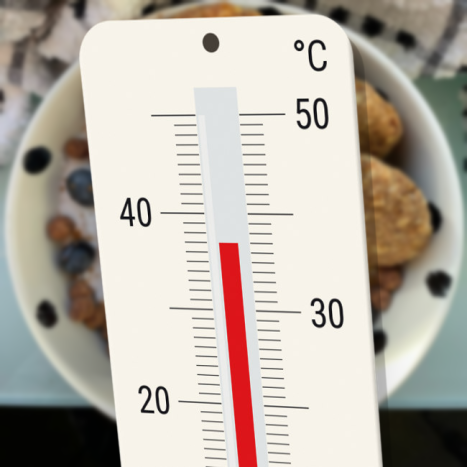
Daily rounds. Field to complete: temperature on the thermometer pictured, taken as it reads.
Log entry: 37 °C
